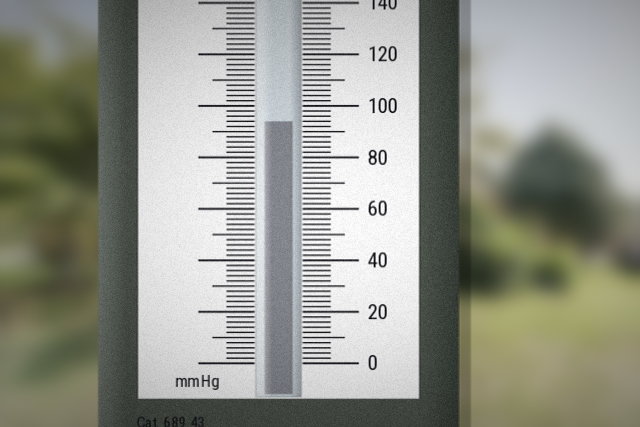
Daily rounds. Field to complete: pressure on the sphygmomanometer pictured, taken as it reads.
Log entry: 94 mmHg
